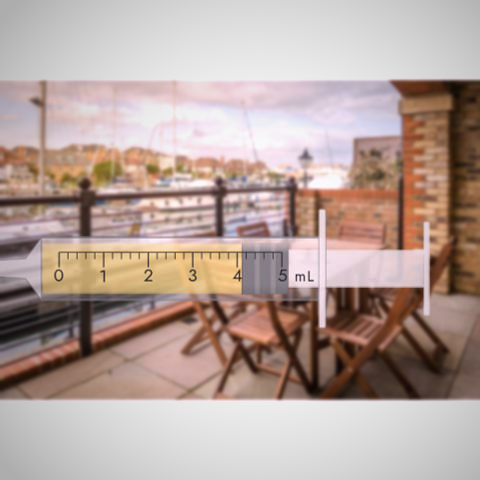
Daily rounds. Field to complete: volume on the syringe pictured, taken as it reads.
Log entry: 4.1 mL
